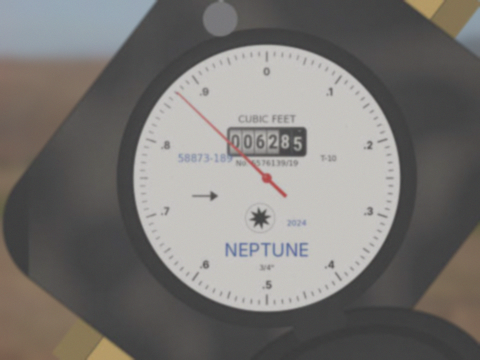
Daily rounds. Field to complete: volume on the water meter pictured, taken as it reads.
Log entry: 6284.87 ft³
